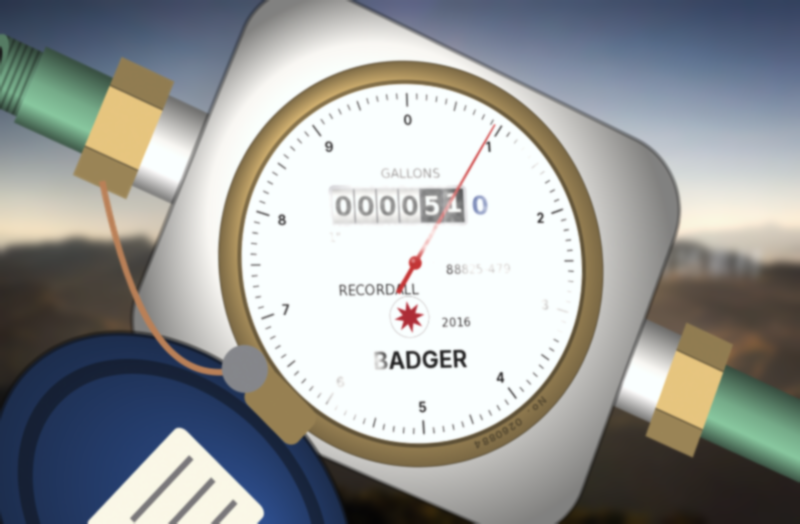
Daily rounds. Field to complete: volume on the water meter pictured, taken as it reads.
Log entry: 510.9 gal
